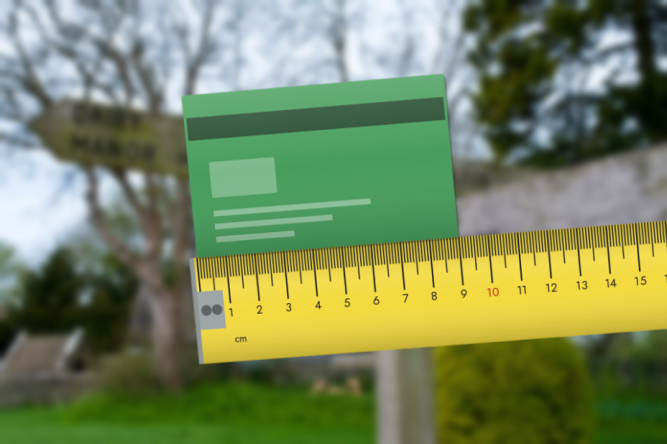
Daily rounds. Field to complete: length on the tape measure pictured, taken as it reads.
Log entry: 9 cm
